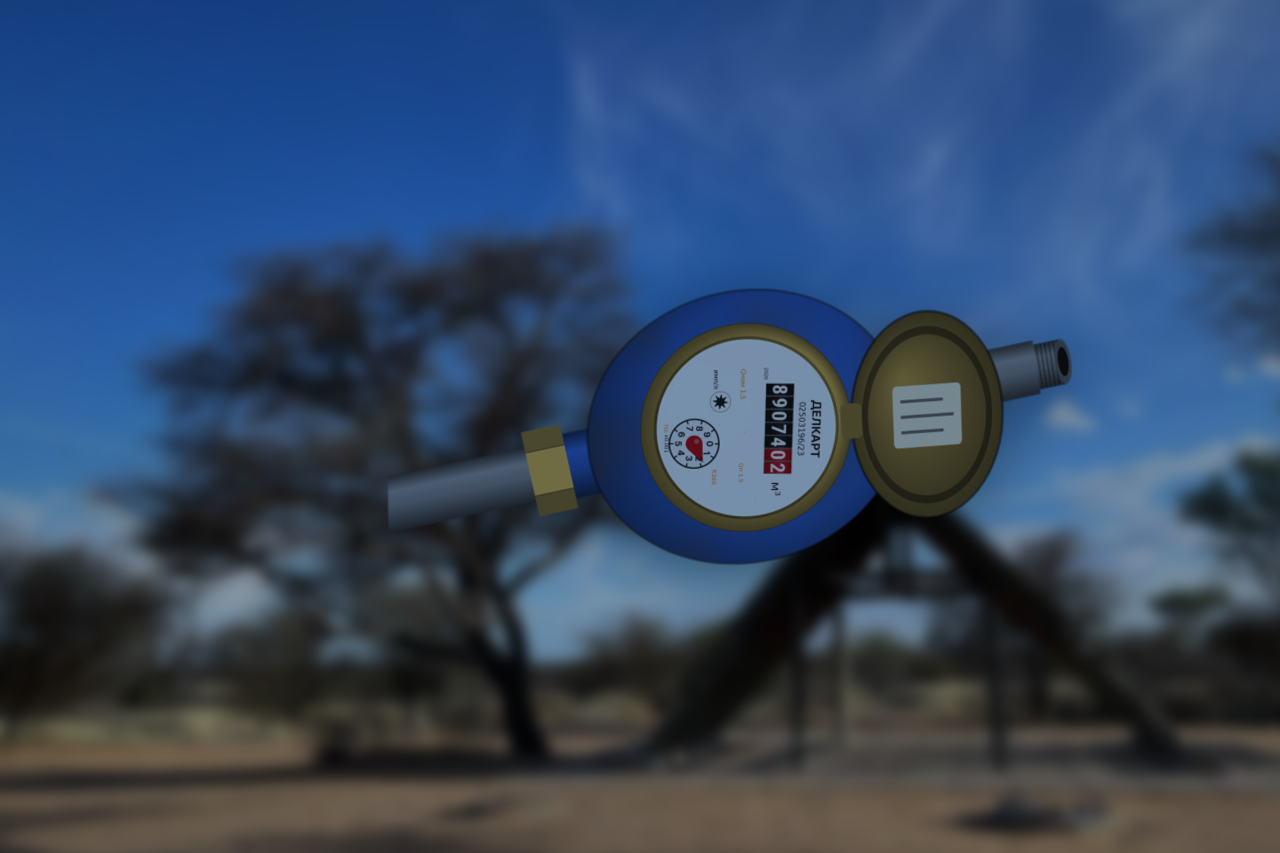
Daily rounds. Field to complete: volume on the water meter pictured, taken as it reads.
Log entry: 89074.021 m³
